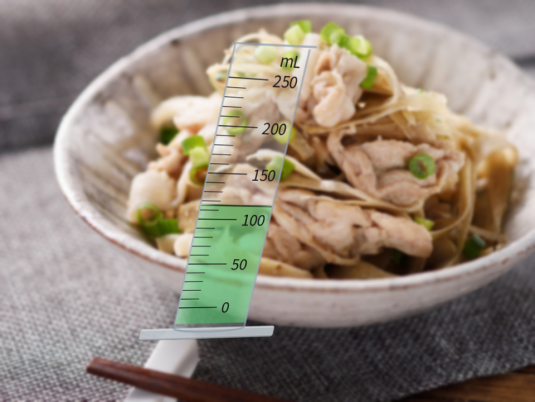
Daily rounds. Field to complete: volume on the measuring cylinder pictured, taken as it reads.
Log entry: 115 mL
